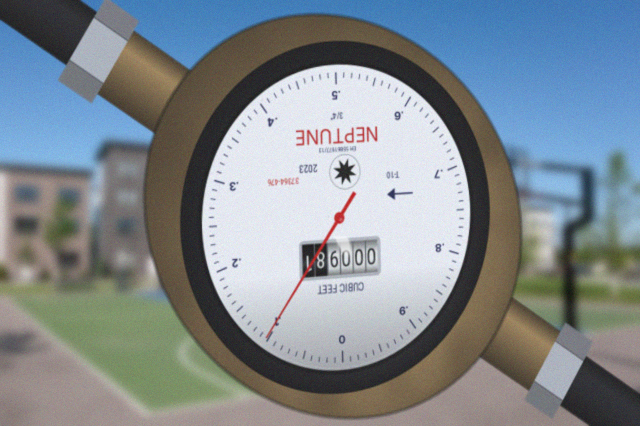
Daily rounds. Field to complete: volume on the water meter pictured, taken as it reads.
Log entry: 981.10 ft³
